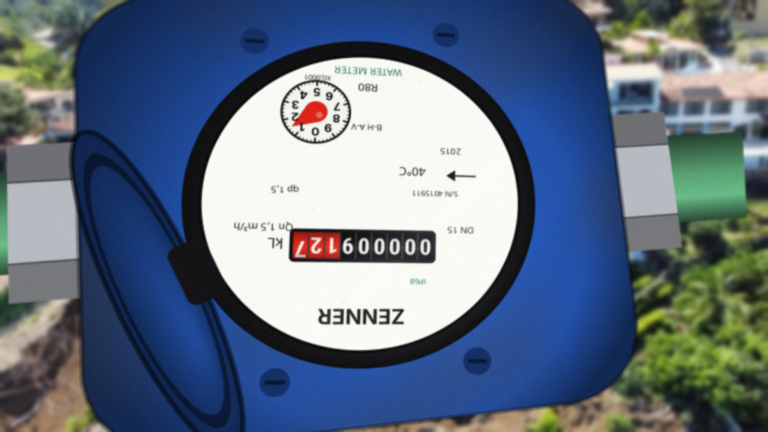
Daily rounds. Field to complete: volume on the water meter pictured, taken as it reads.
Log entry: 9.1271 kL
